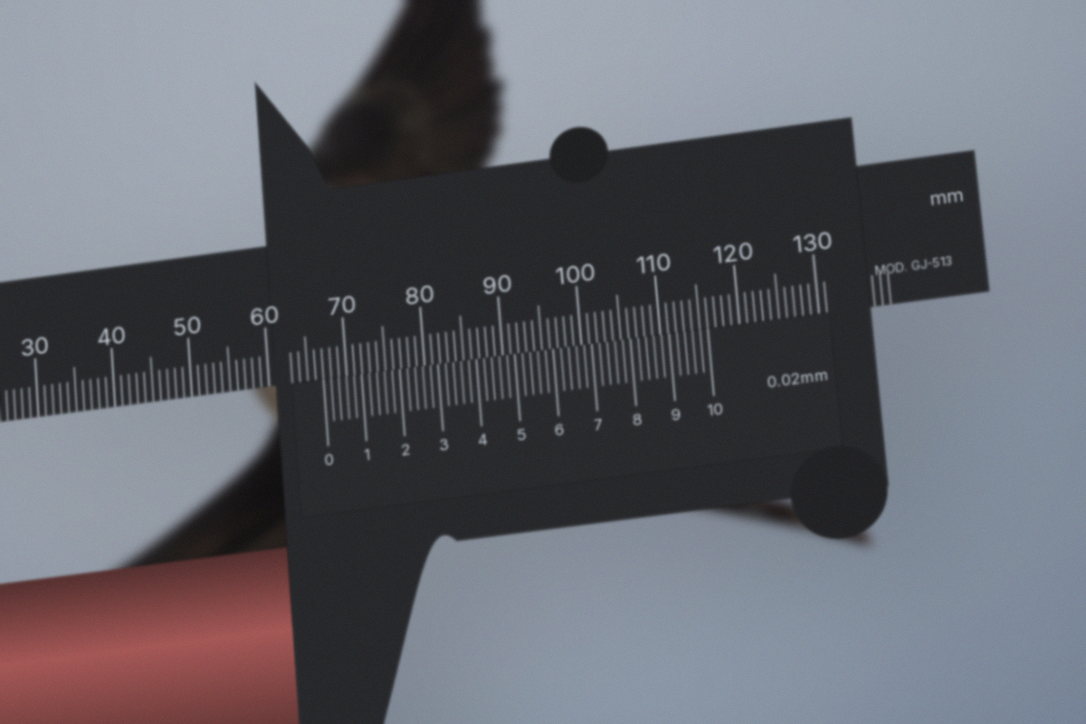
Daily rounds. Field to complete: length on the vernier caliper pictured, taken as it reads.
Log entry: 67.0 mm
